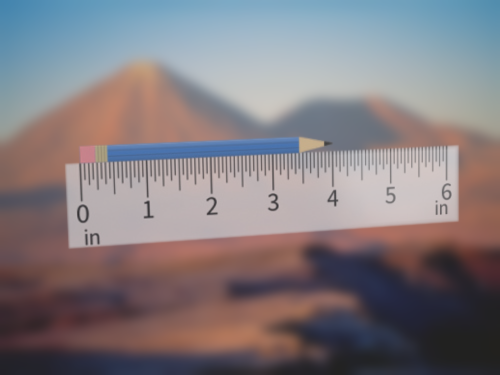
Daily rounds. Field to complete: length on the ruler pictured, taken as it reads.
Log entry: 4 in
